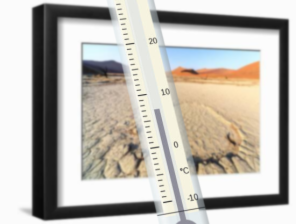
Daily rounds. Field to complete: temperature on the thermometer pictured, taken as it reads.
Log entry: 7 °C
